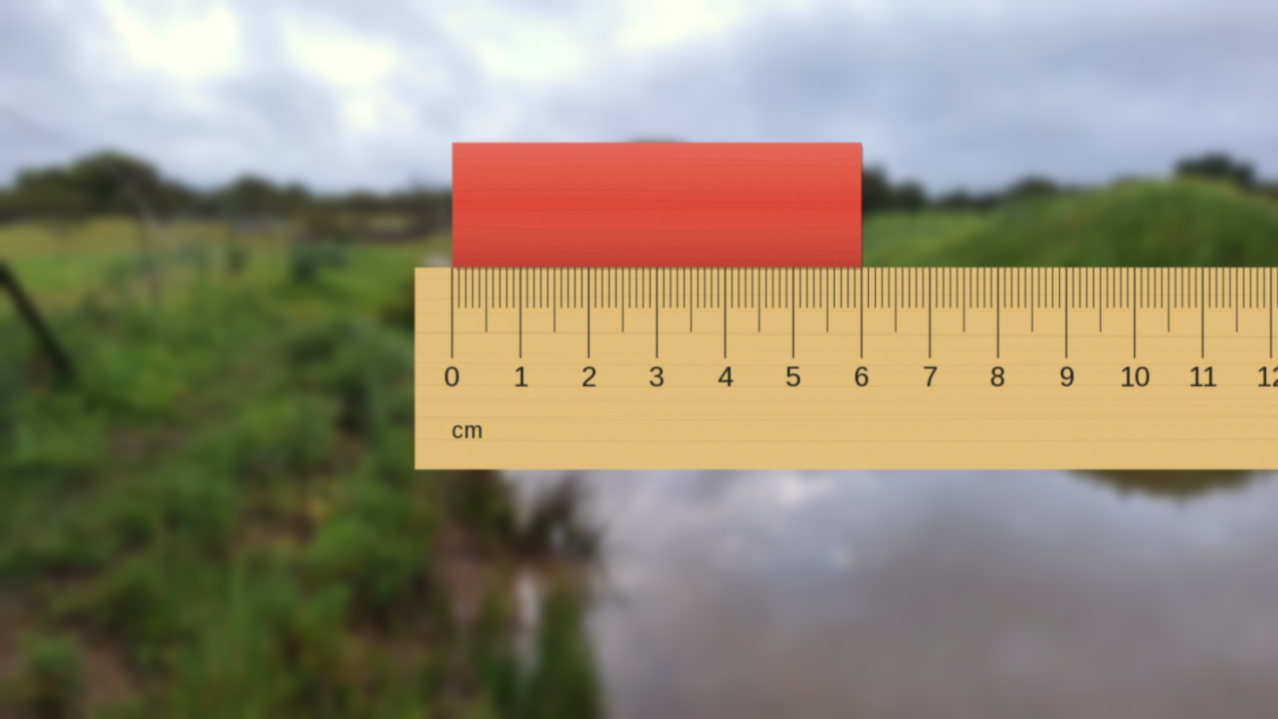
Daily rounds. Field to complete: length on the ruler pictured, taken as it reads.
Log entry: 6 cm
